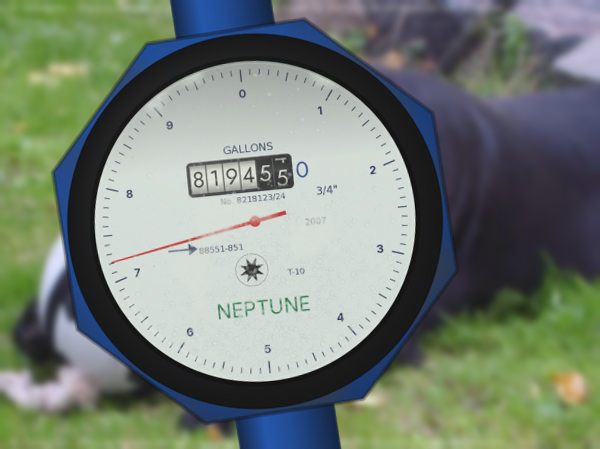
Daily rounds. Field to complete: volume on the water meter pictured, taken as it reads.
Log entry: 8194547.2 gal
